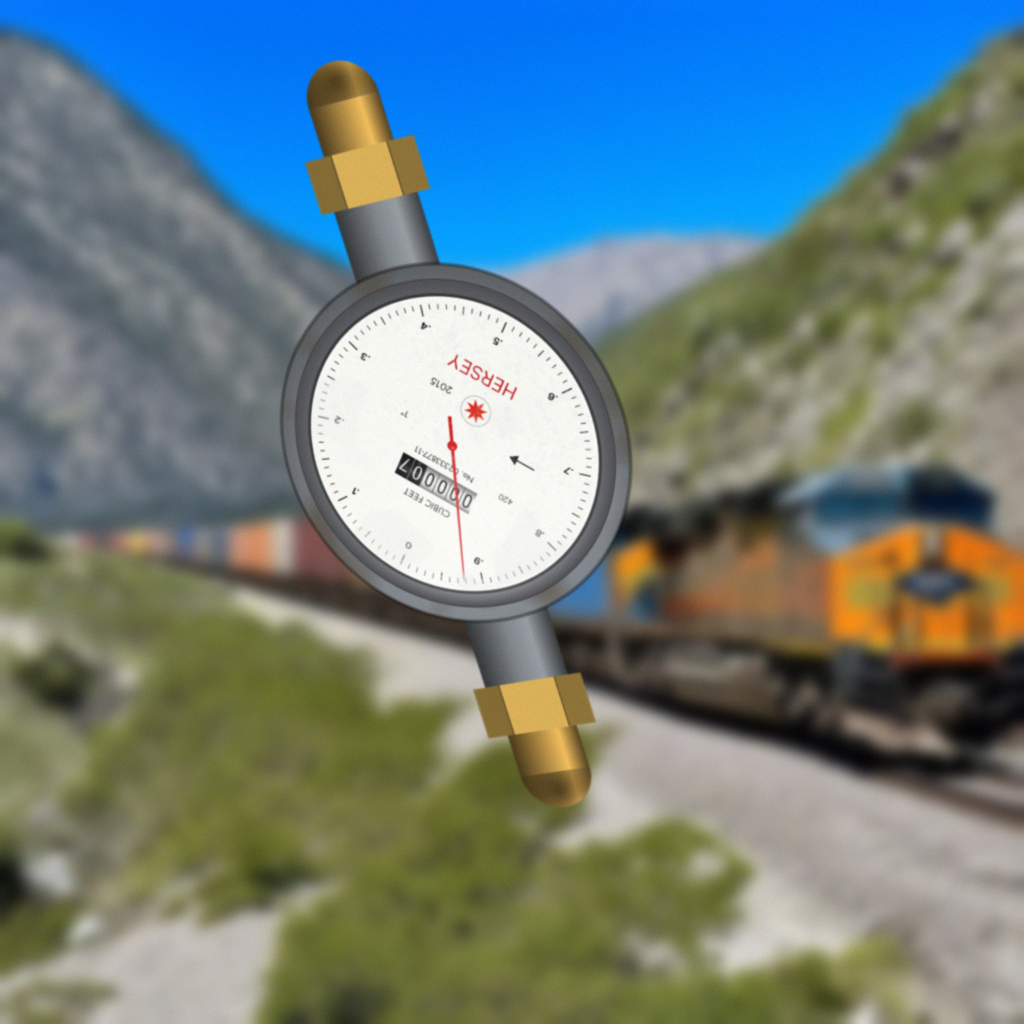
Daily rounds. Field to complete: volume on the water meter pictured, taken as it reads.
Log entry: 6.92 ft³
